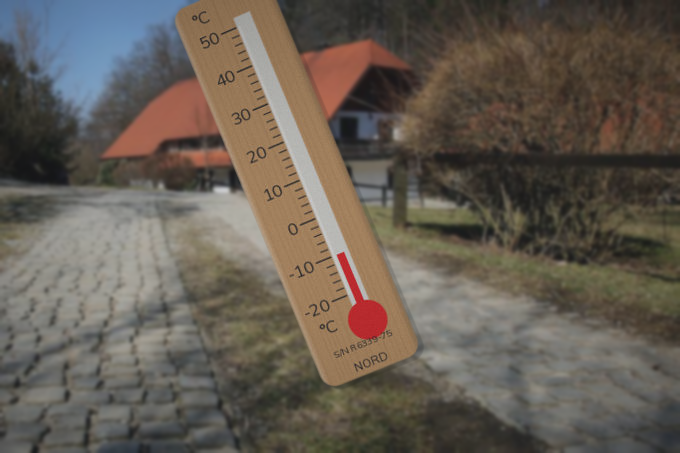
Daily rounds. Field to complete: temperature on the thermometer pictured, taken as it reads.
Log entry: -10 °C
